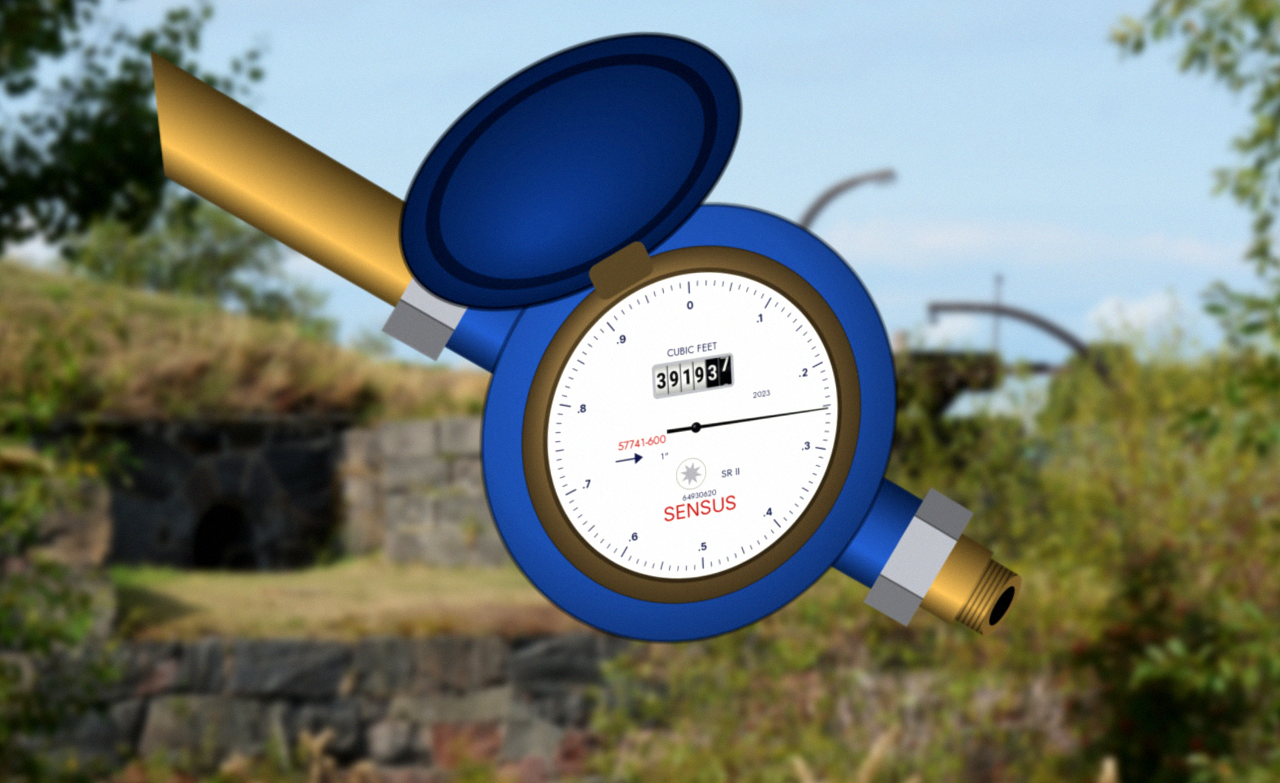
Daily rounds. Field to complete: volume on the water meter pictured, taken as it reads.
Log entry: 391937.25 ft³
